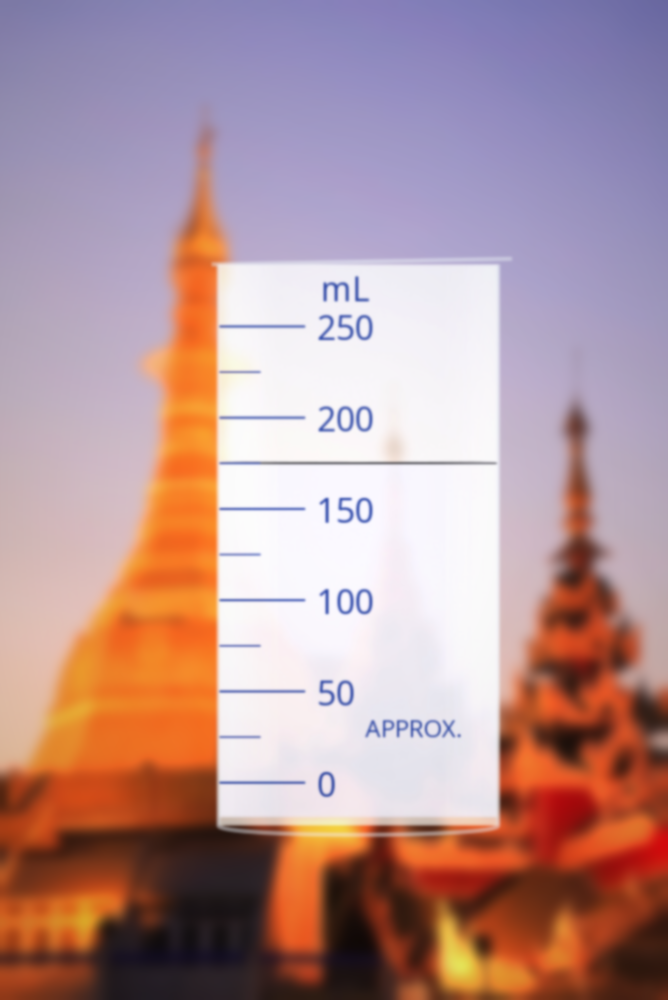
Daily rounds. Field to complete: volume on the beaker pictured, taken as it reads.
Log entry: 175 mL
